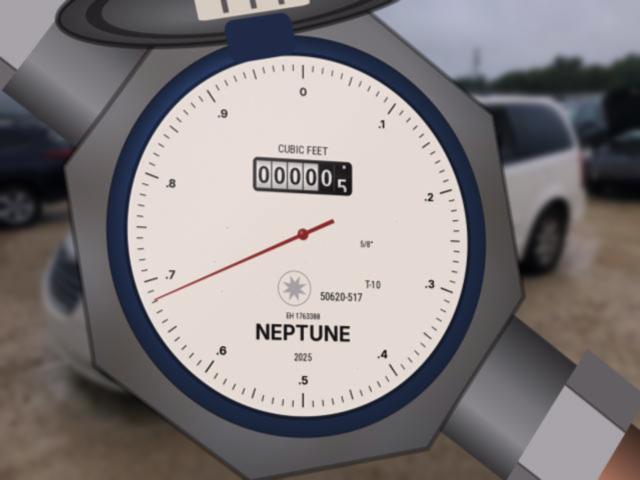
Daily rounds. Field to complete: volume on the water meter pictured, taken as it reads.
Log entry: 4.68 ft³
